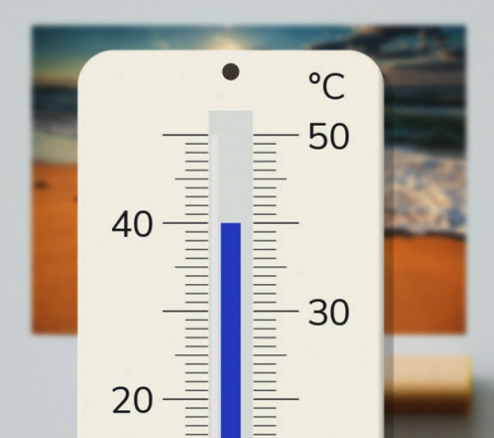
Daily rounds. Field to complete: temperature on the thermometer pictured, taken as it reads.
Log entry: 40 °C
